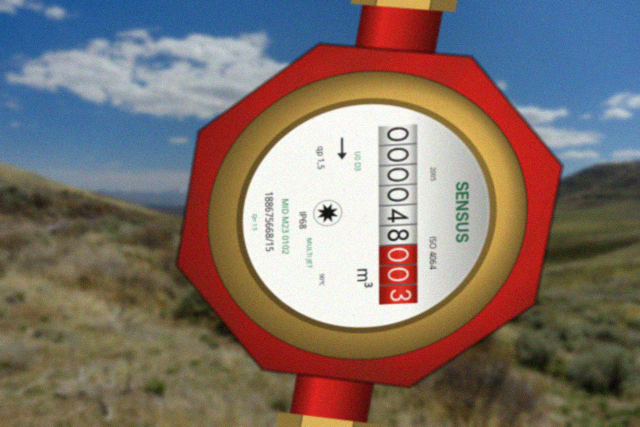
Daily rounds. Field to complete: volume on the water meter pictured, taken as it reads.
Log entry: 48.003 m³
